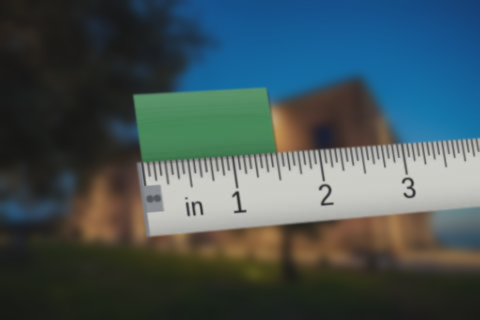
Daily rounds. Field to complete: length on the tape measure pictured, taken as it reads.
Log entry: 1.5 in
